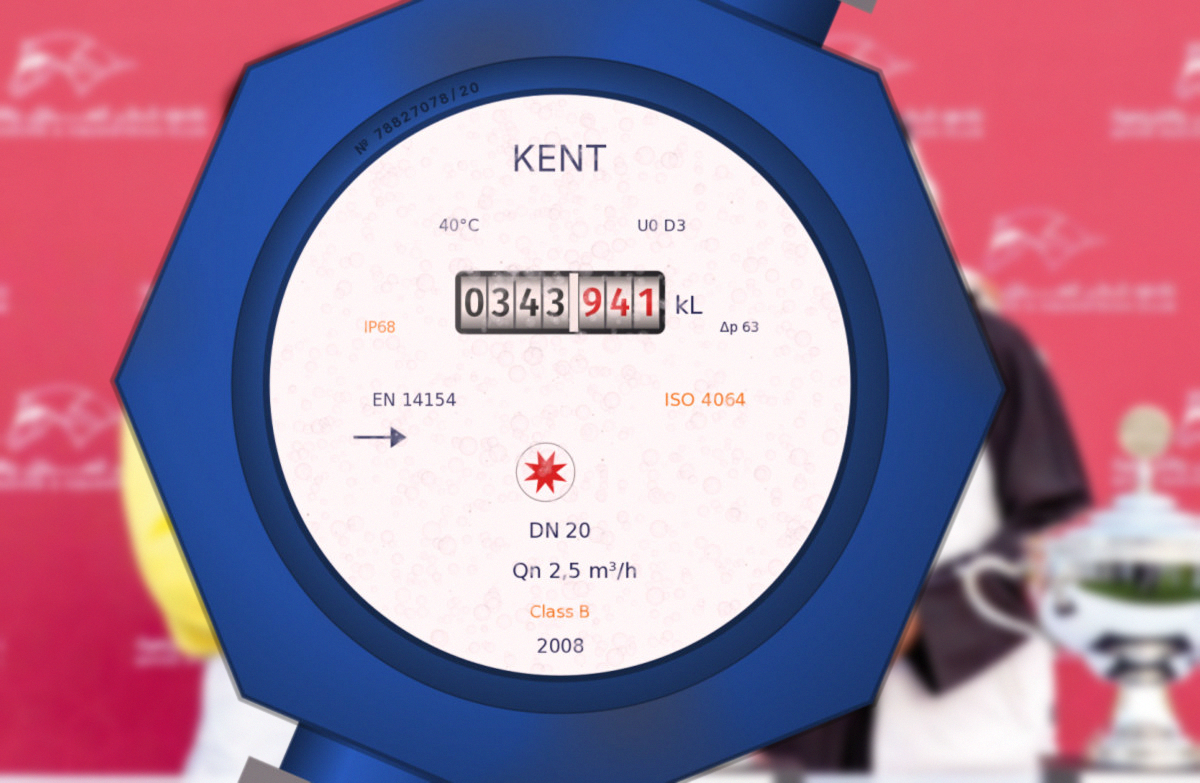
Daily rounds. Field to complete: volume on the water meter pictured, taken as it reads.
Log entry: 343.941 kL
